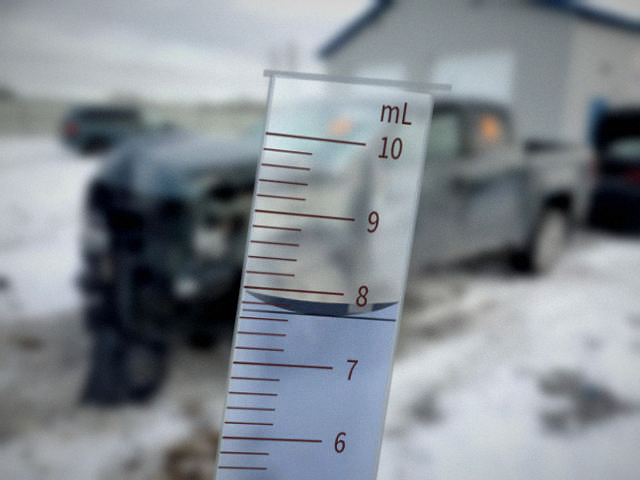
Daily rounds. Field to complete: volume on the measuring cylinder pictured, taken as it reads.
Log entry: 7.7 mL
